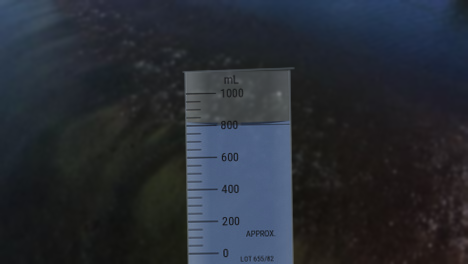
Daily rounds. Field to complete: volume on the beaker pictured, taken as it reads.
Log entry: 800 mL
